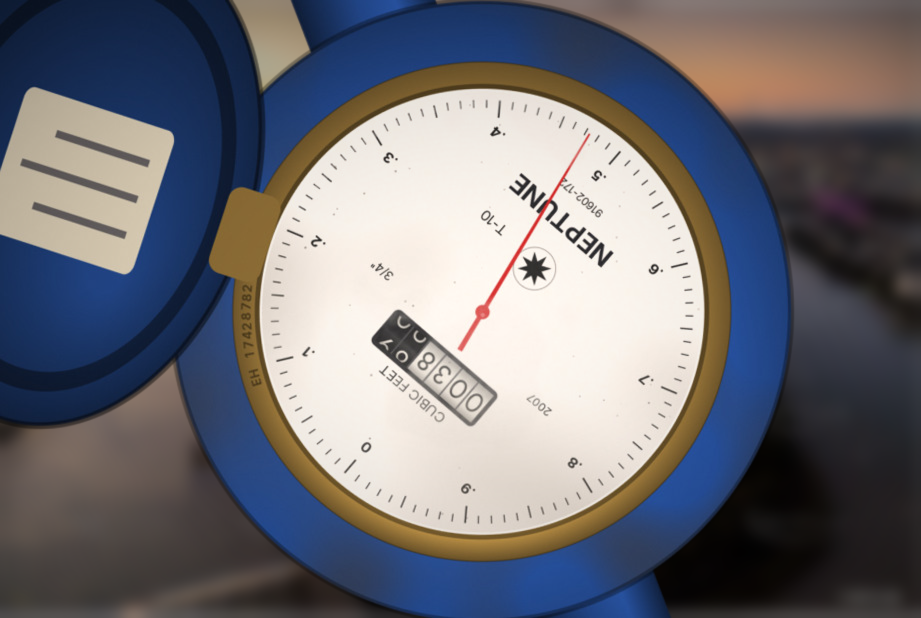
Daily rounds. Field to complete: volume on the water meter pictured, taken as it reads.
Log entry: 3889.47 ft³
